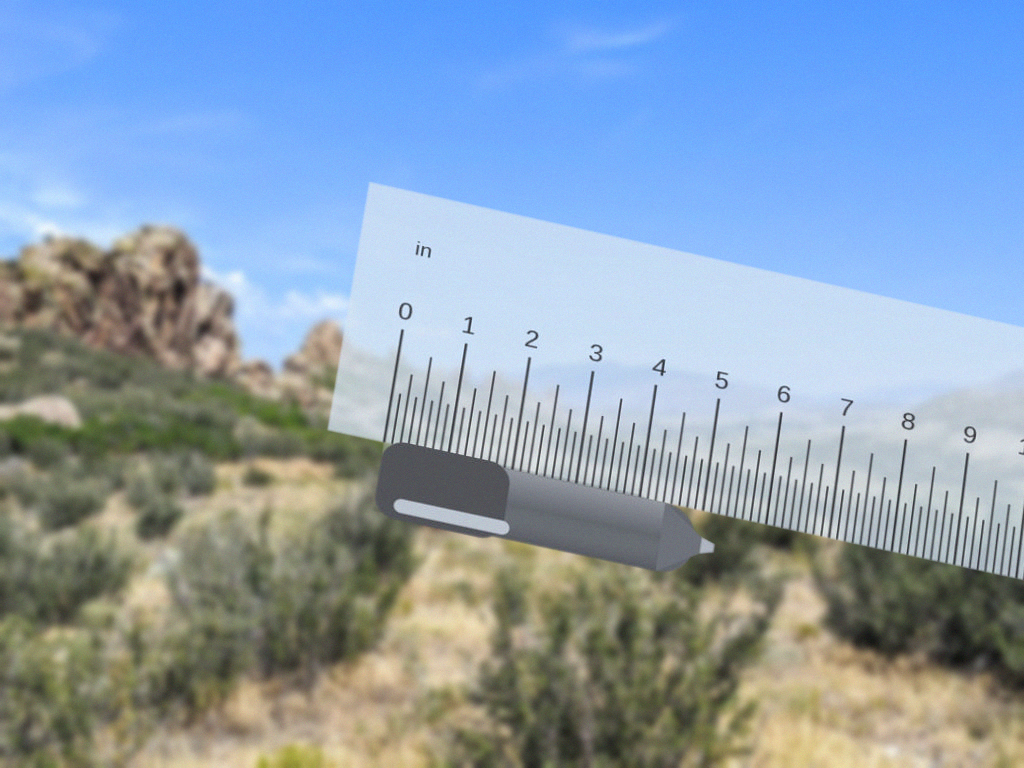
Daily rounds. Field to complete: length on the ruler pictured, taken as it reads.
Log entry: 5.25 in
